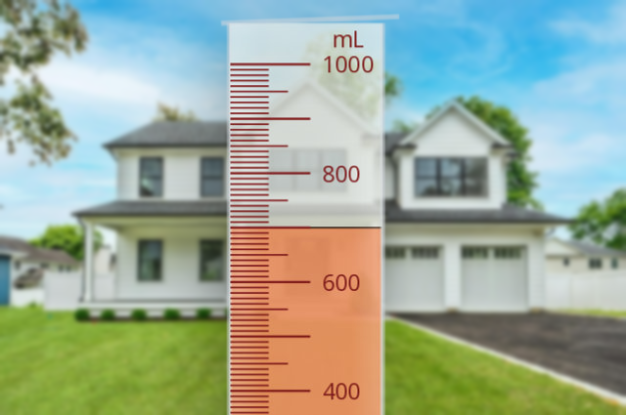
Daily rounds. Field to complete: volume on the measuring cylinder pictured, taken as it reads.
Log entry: 700 mL
